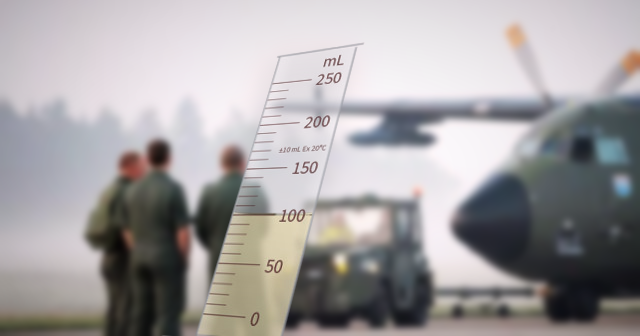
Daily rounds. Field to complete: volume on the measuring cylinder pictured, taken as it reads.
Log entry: 100 mL
